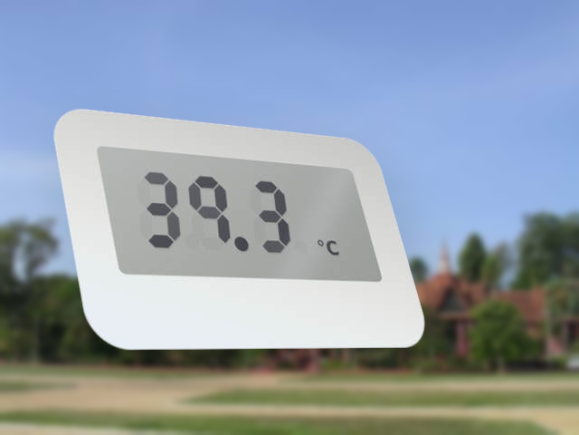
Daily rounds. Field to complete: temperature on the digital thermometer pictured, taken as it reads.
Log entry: 39.3 °C
